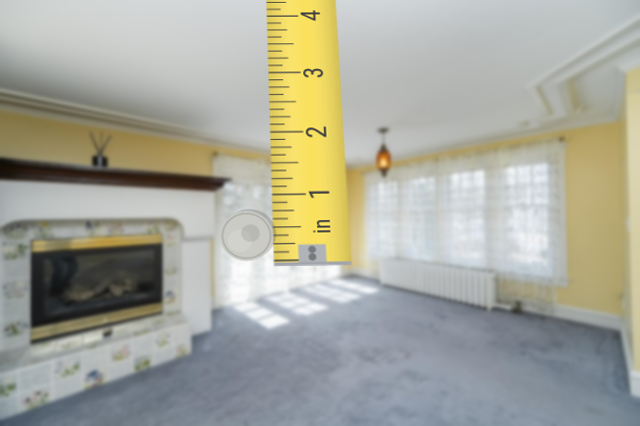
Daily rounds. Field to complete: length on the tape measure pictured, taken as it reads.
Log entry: 0.75 in
